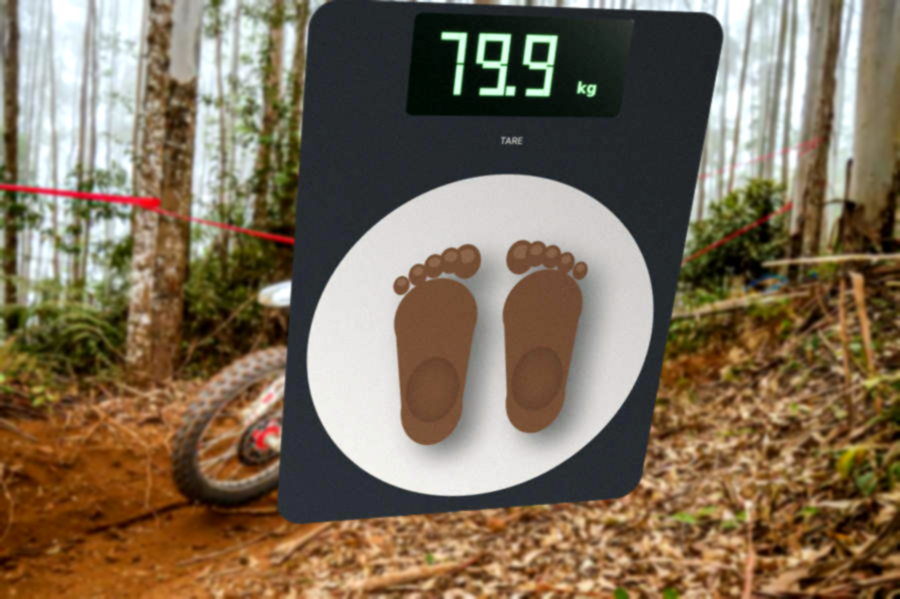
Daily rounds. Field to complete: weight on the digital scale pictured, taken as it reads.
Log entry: 79.9 kg
